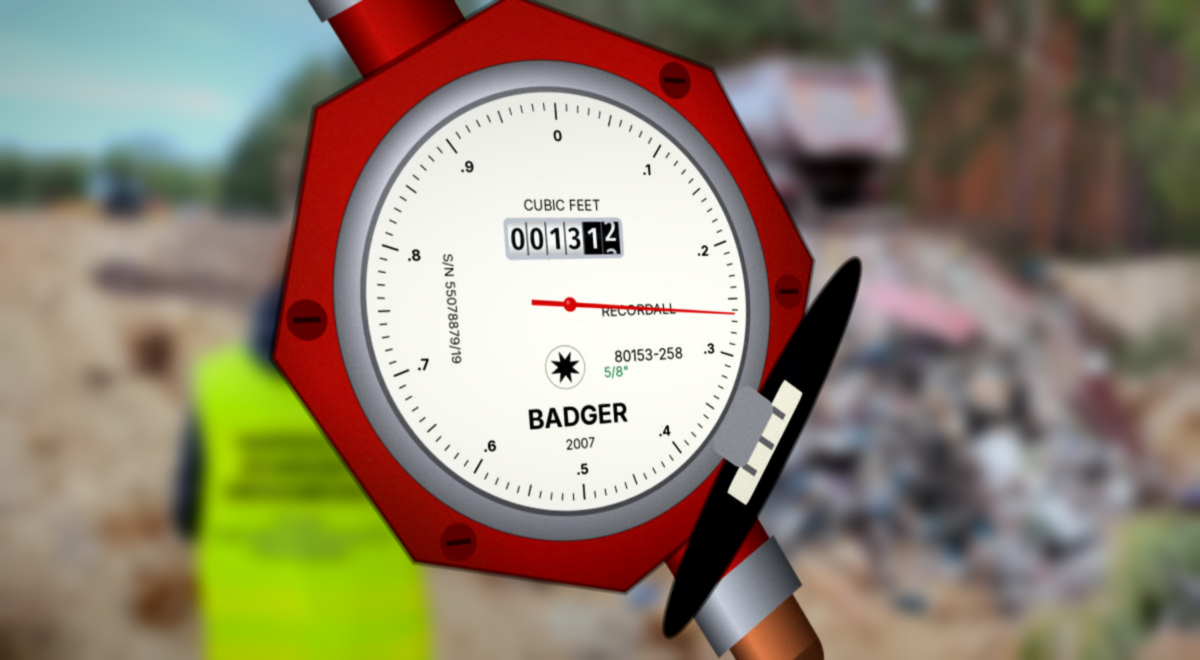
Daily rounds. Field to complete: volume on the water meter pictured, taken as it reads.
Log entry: 1312.26 ft³
